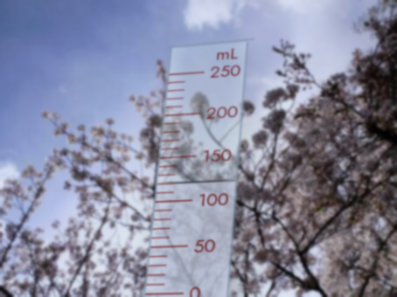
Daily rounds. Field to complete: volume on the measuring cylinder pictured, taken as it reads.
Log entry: 120 mL
